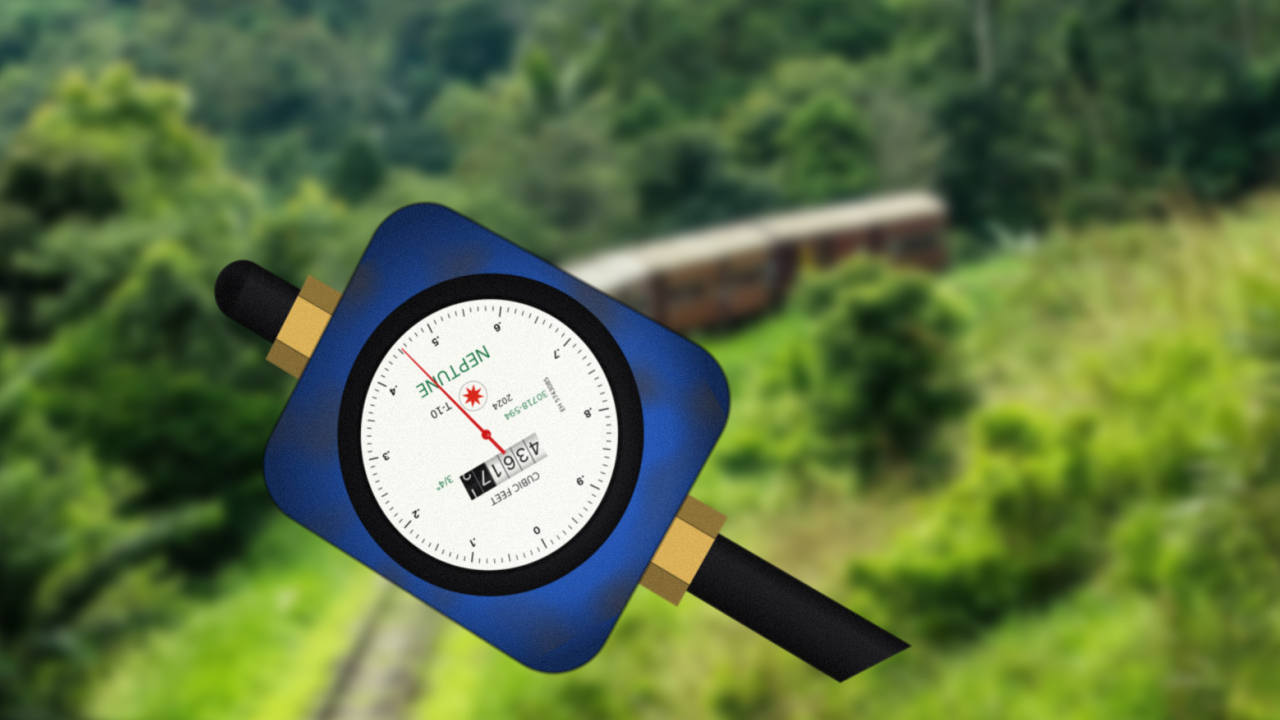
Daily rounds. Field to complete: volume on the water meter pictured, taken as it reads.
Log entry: 436171.45 ft³
